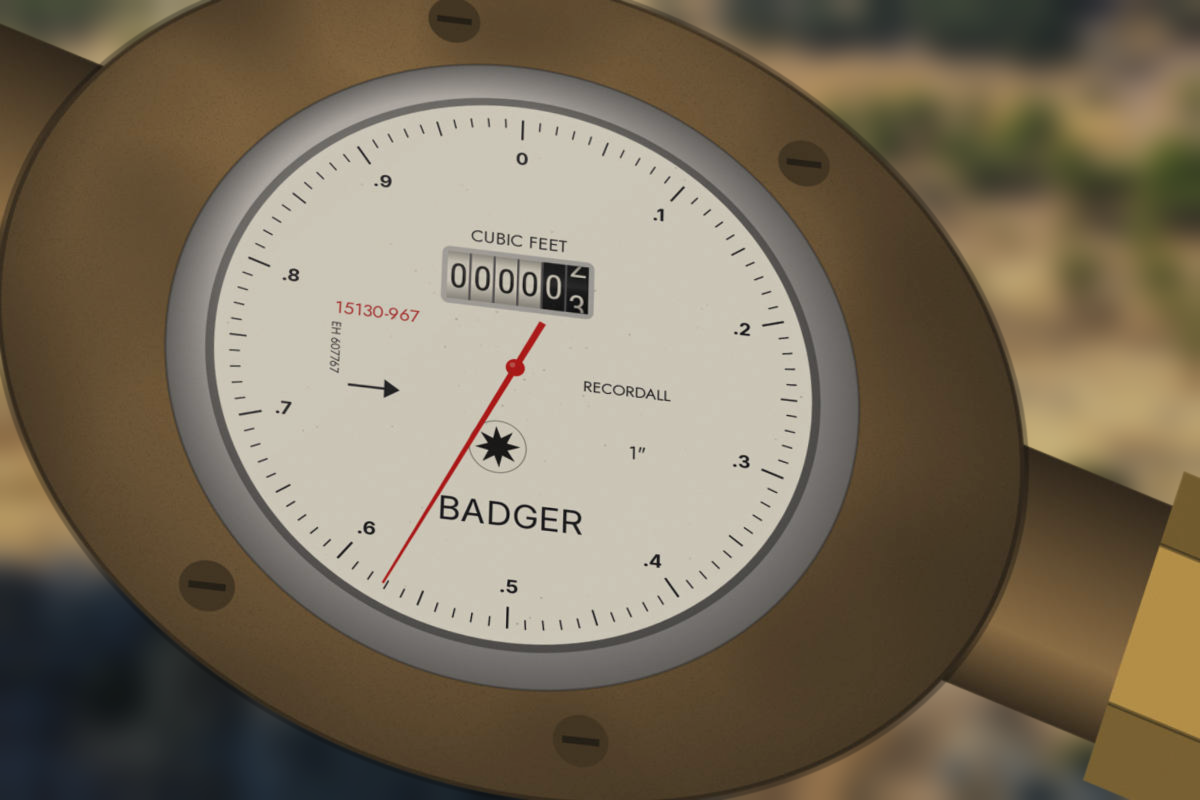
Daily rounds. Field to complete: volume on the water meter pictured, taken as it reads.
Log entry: 2.57 ft³
